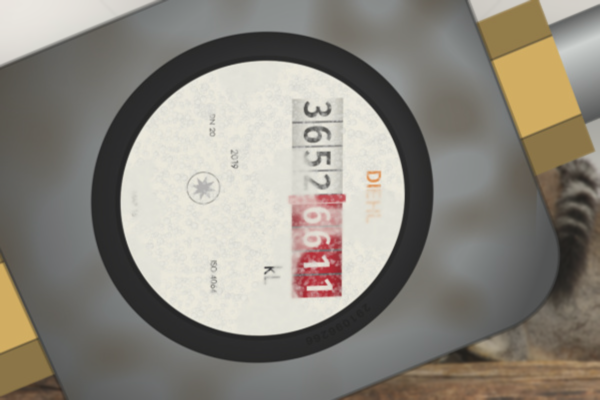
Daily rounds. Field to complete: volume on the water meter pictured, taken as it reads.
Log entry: 3652.6611 kL
